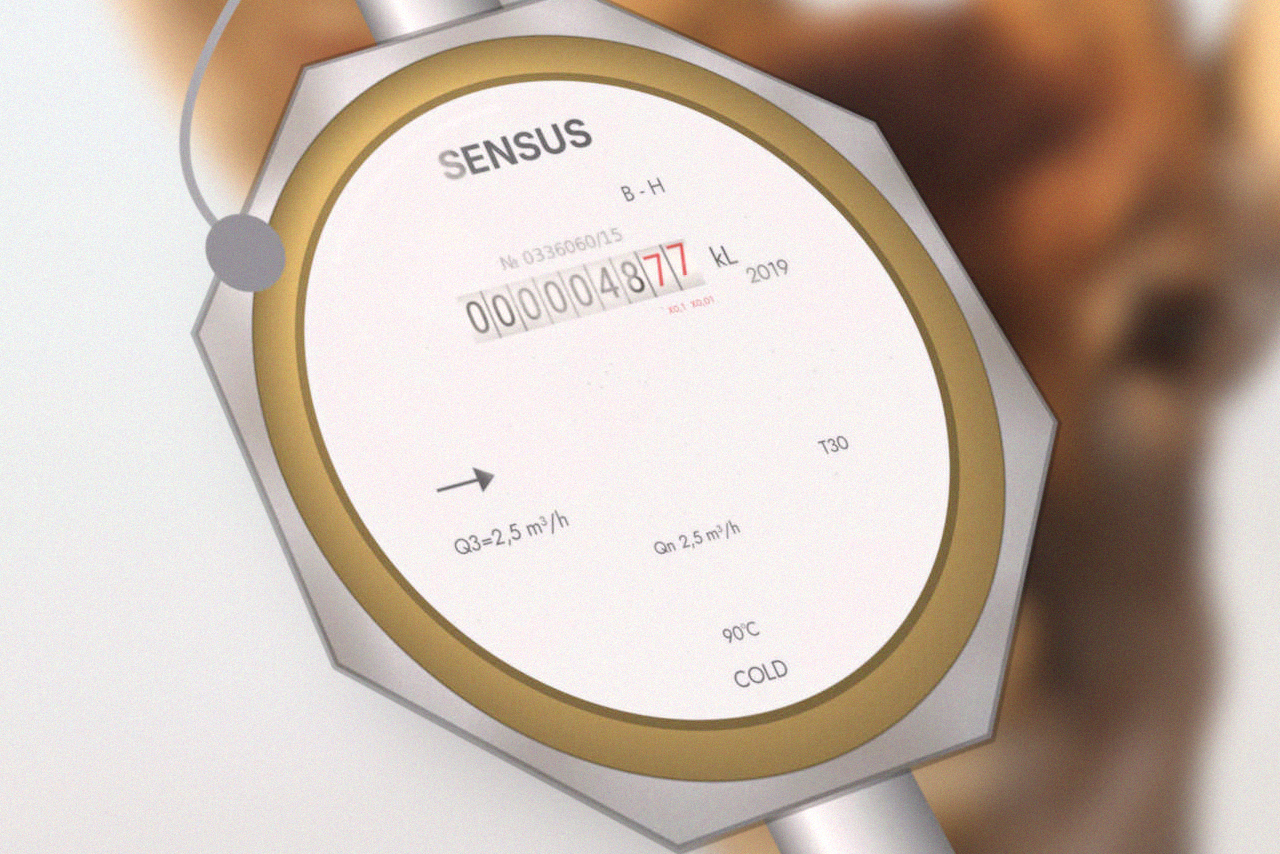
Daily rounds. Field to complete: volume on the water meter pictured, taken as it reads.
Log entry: 48.77 kL
